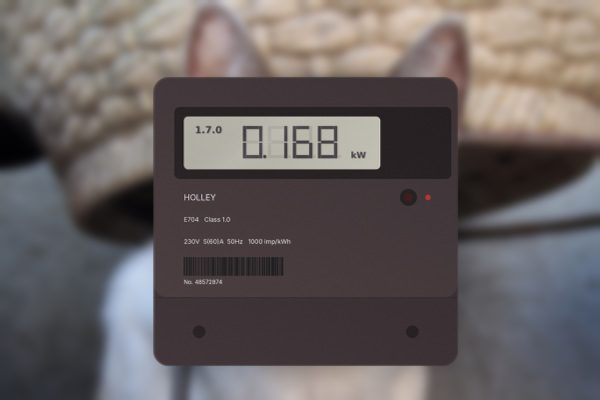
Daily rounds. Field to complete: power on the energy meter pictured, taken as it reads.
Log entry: 0.168 kW
